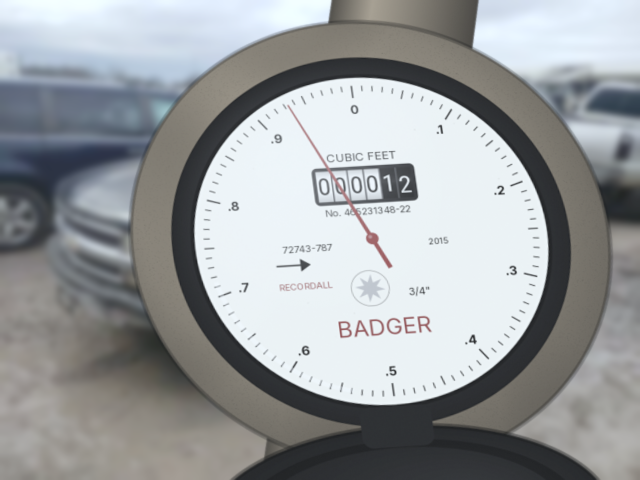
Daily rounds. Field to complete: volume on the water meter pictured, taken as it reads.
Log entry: 11.93 ft³
